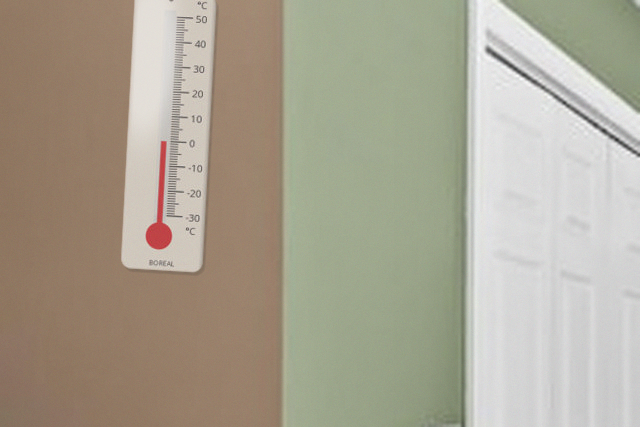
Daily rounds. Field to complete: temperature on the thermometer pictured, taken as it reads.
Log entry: 0 °C
